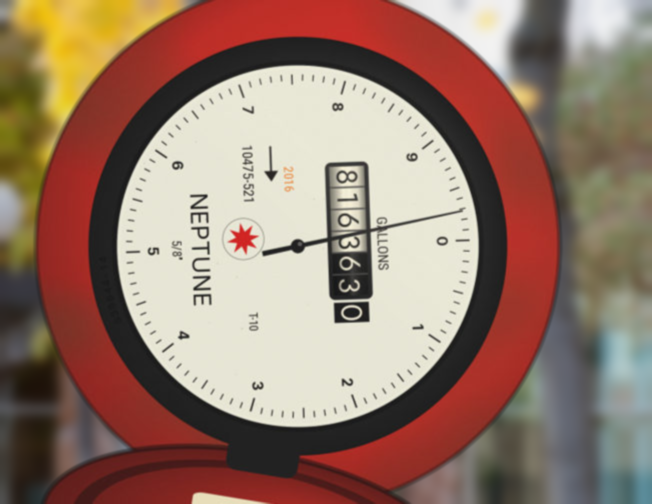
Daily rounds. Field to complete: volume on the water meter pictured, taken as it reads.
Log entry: 8163629.7 gal
